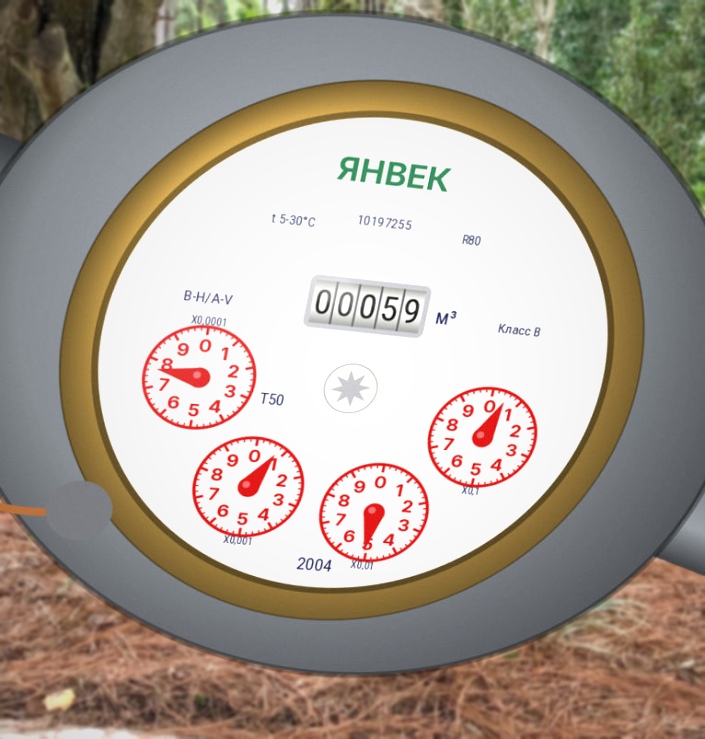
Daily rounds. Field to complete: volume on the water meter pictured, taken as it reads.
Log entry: 59.0507 m³
